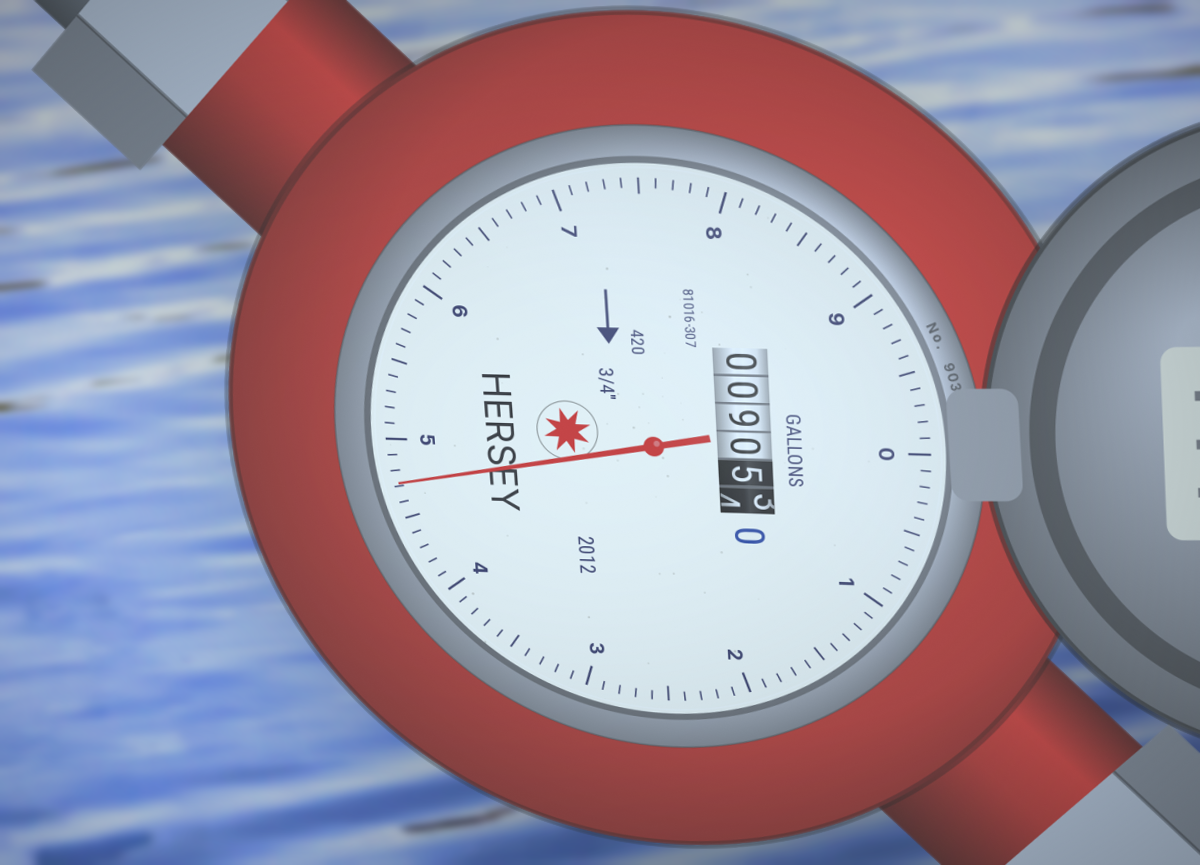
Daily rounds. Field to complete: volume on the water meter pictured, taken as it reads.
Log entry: 90534.7 gal
